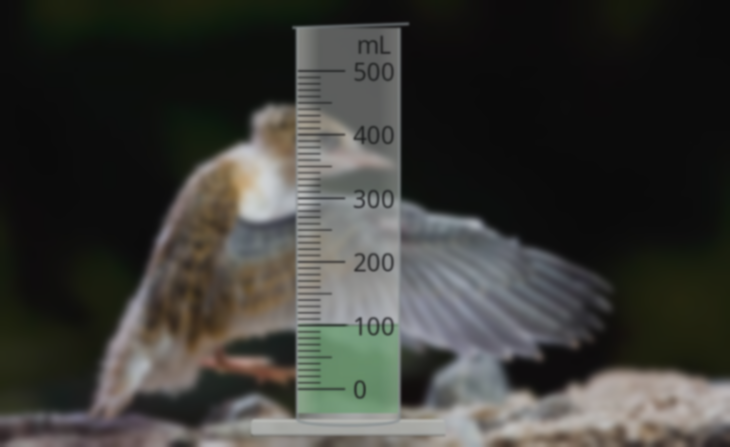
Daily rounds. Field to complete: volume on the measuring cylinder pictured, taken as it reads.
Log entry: 100 mL
